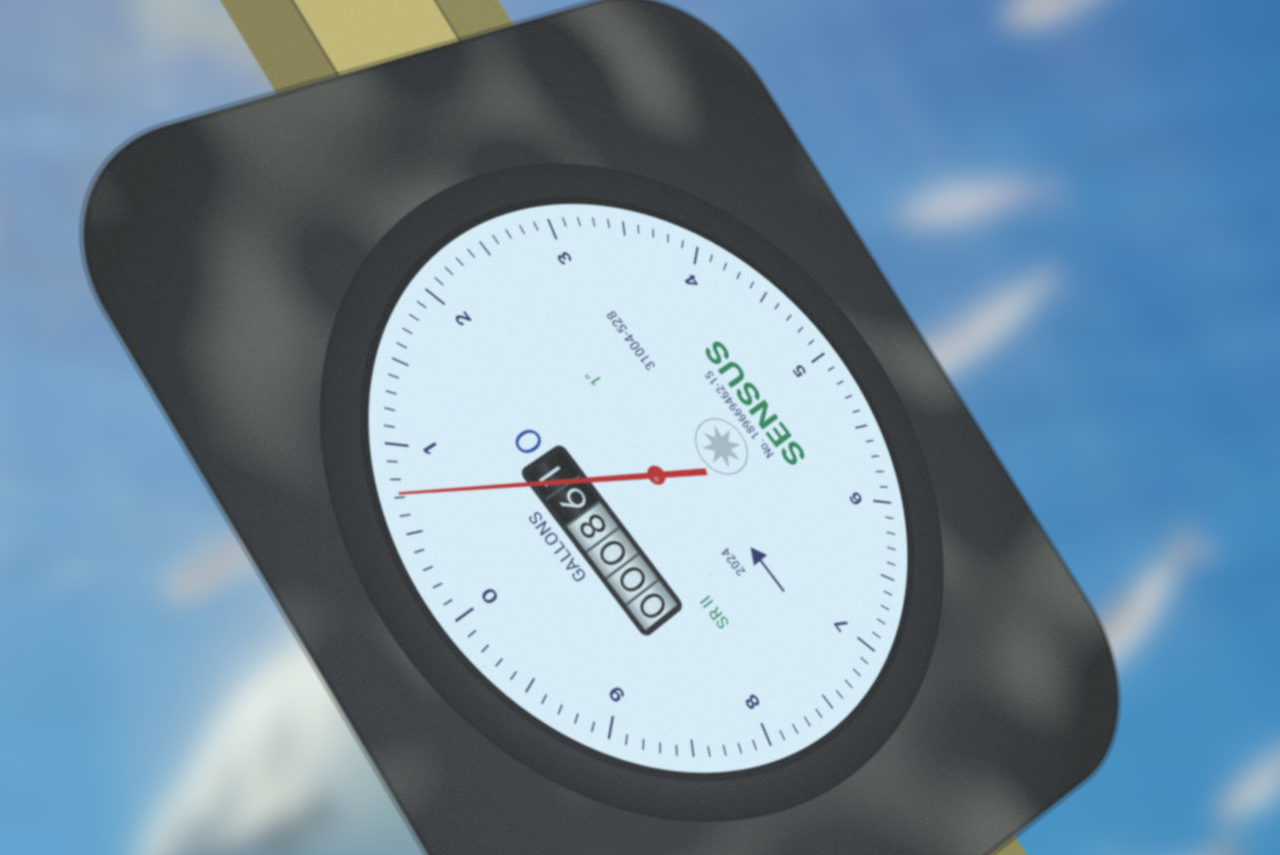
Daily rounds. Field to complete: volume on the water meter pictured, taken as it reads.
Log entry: 8610.7 gal
